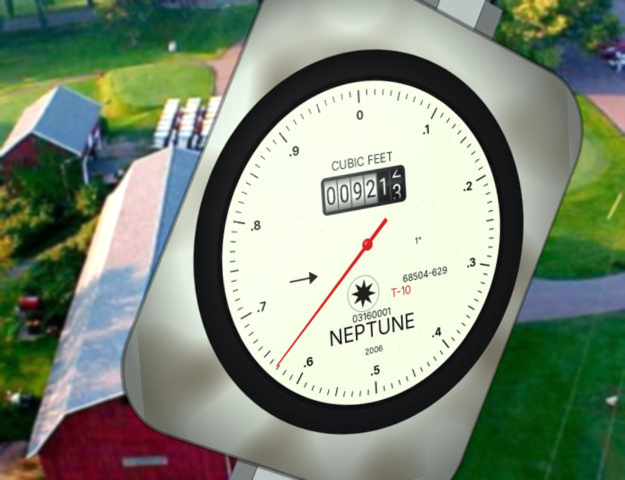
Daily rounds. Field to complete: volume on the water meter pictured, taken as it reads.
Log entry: 9212.63 ft³
